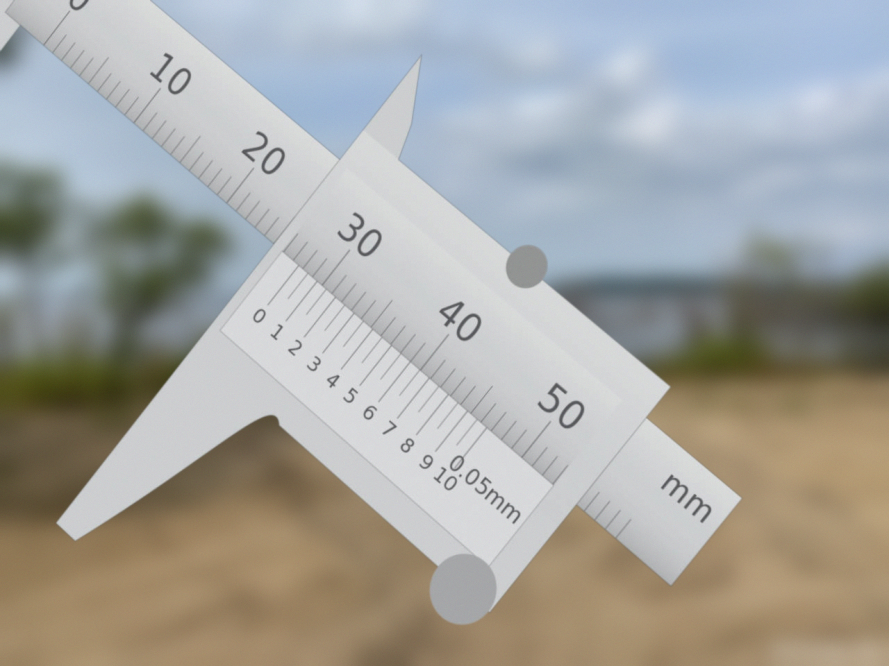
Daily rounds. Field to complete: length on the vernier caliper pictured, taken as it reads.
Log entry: 27.6 mm
